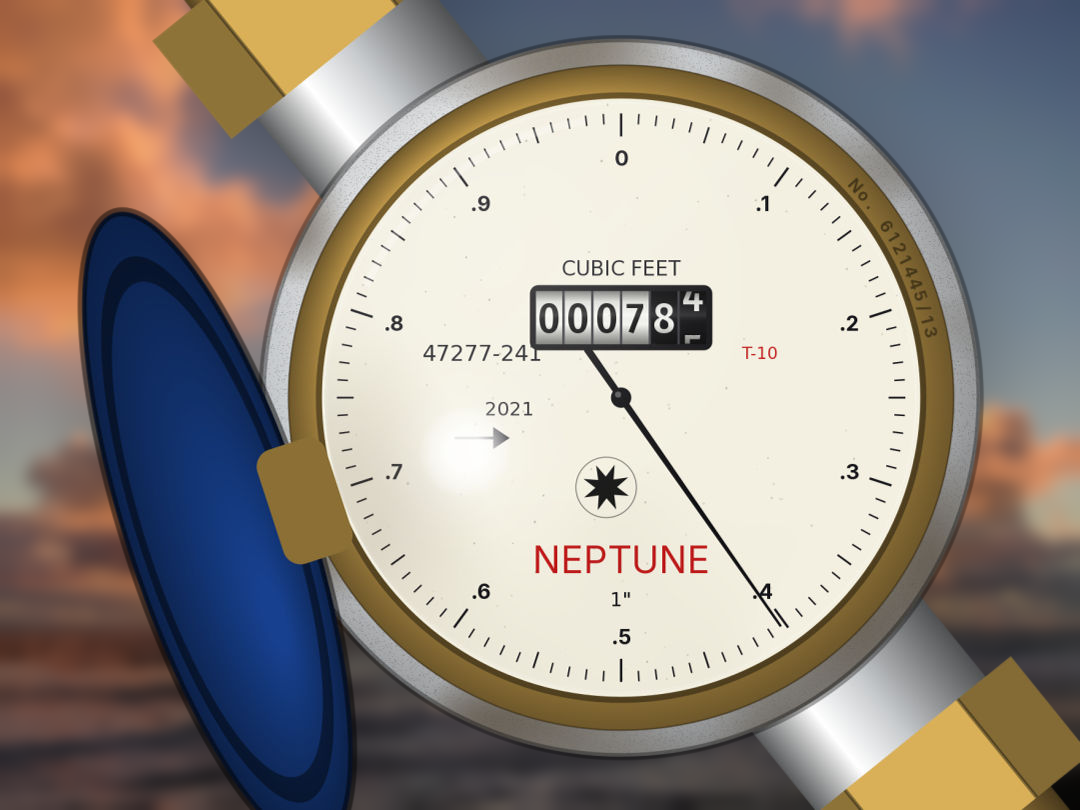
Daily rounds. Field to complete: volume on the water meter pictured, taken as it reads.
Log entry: 784.40 ft³
